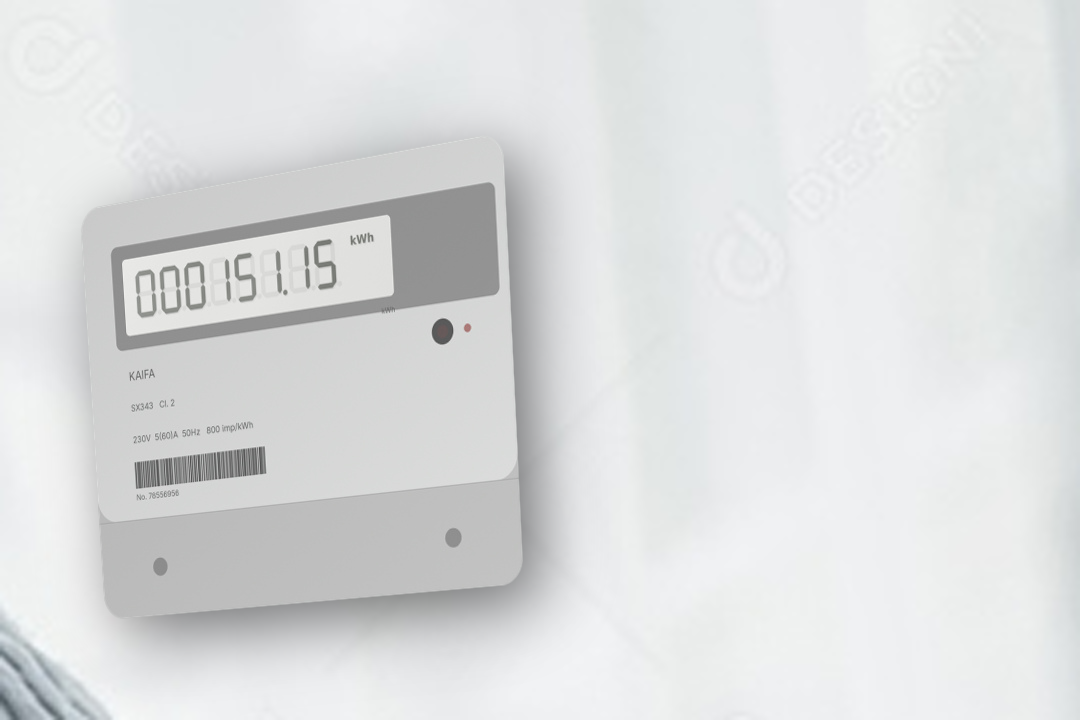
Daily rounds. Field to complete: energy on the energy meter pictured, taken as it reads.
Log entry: 151.15 kWh
